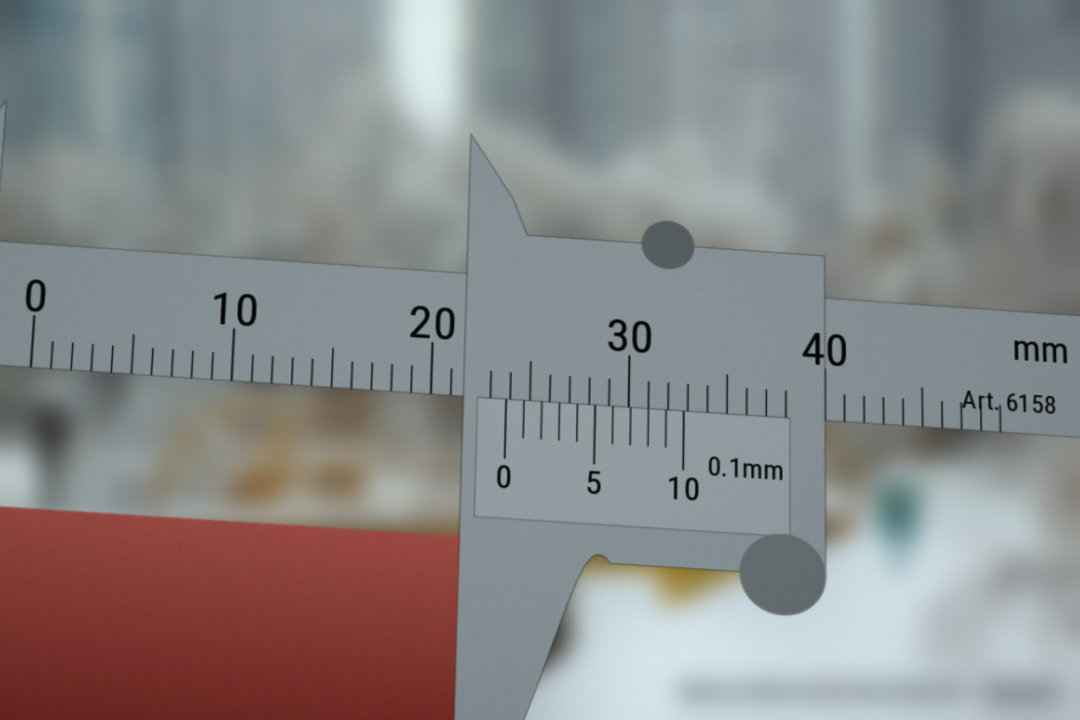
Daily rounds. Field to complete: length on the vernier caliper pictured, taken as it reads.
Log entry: 23.8 mm
